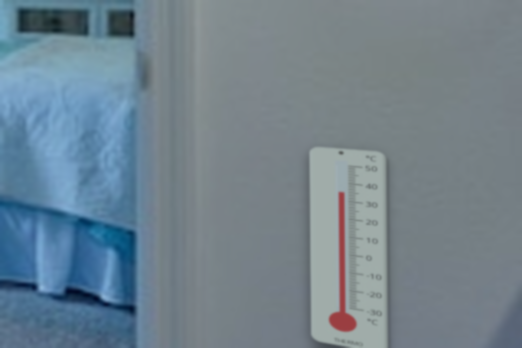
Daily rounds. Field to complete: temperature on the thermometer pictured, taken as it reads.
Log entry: 35 °C
